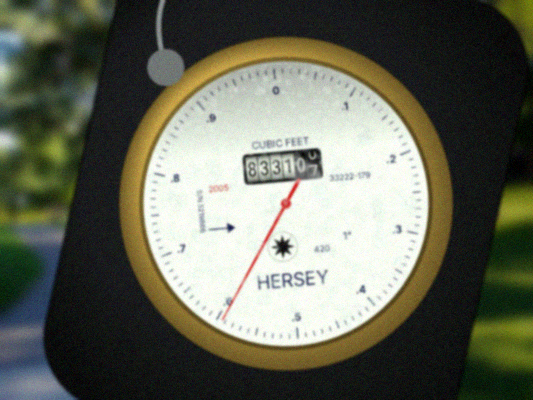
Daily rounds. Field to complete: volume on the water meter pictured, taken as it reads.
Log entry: 833106.59 ft³
